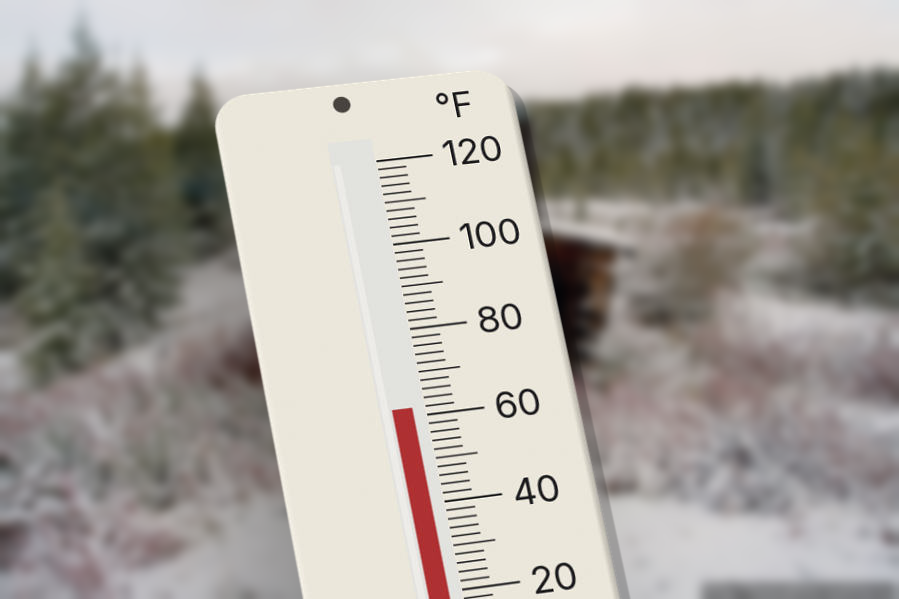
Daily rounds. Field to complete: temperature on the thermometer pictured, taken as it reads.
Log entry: 62 °F
